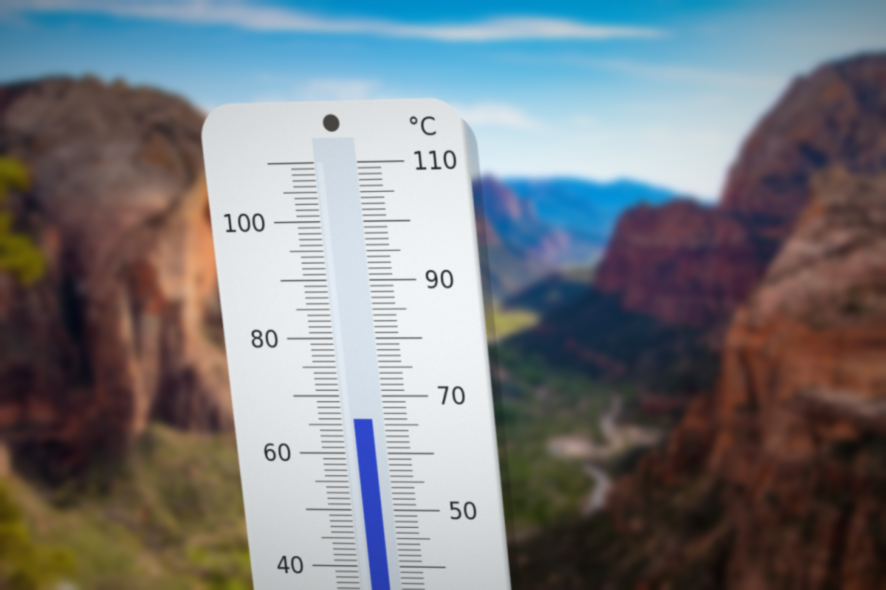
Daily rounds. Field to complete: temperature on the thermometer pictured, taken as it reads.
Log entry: 66 °C
